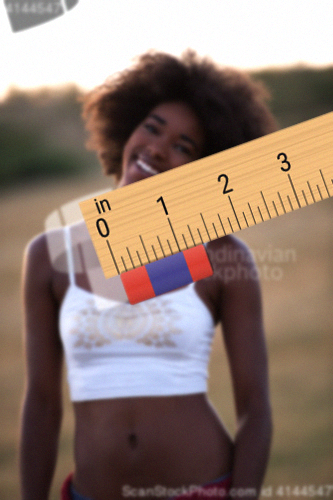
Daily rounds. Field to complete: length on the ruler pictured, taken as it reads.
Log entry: 1.375 in
